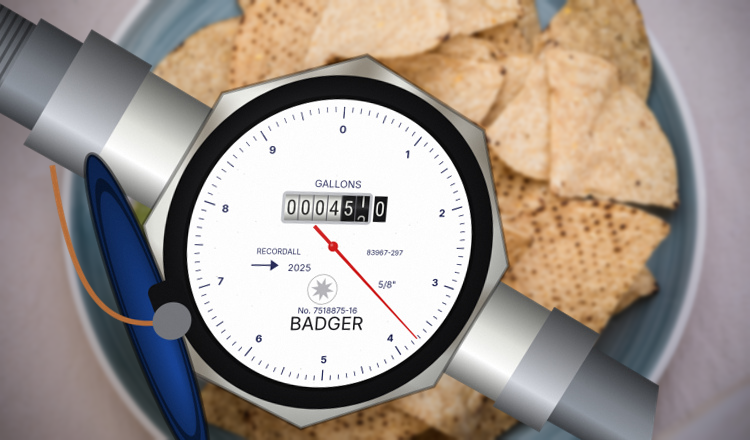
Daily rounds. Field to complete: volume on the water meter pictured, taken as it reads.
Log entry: 4513.7 gal
